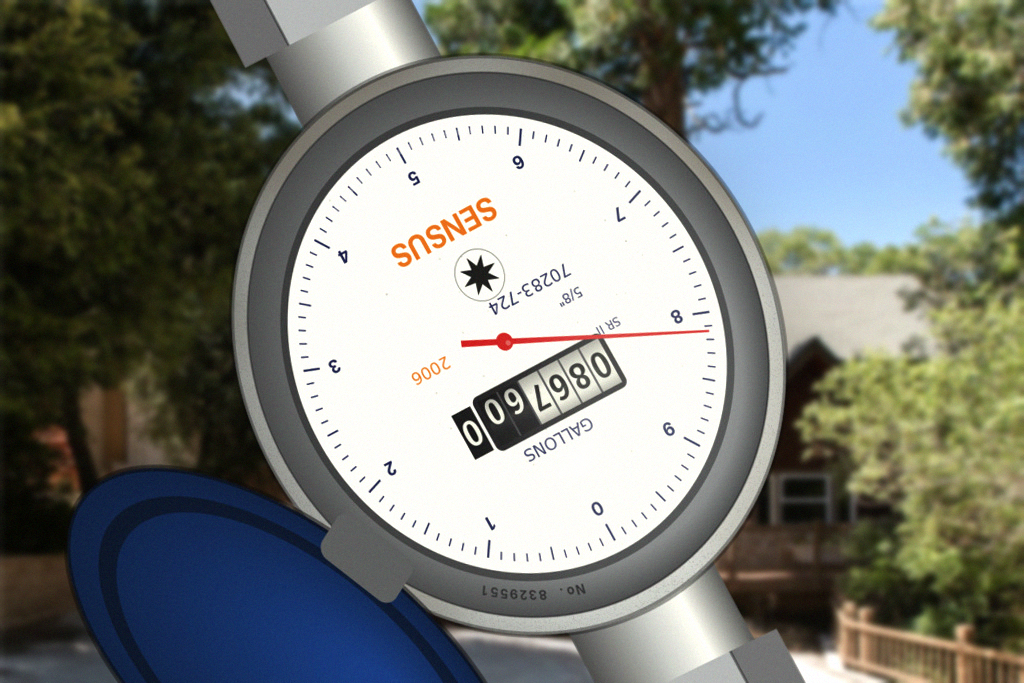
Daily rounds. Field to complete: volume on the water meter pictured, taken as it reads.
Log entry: 867598.1 gal
